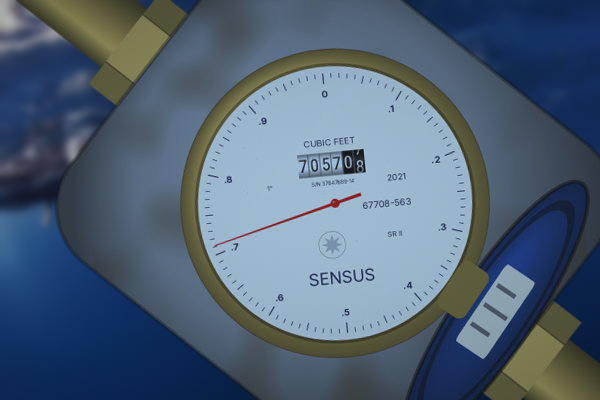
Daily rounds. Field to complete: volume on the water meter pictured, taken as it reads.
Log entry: 705707.71 ft³
